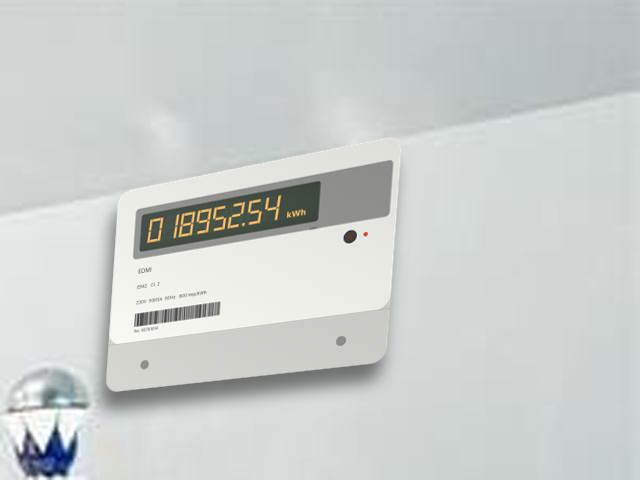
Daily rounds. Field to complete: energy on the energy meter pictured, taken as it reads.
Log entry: 18952.54 kWh
